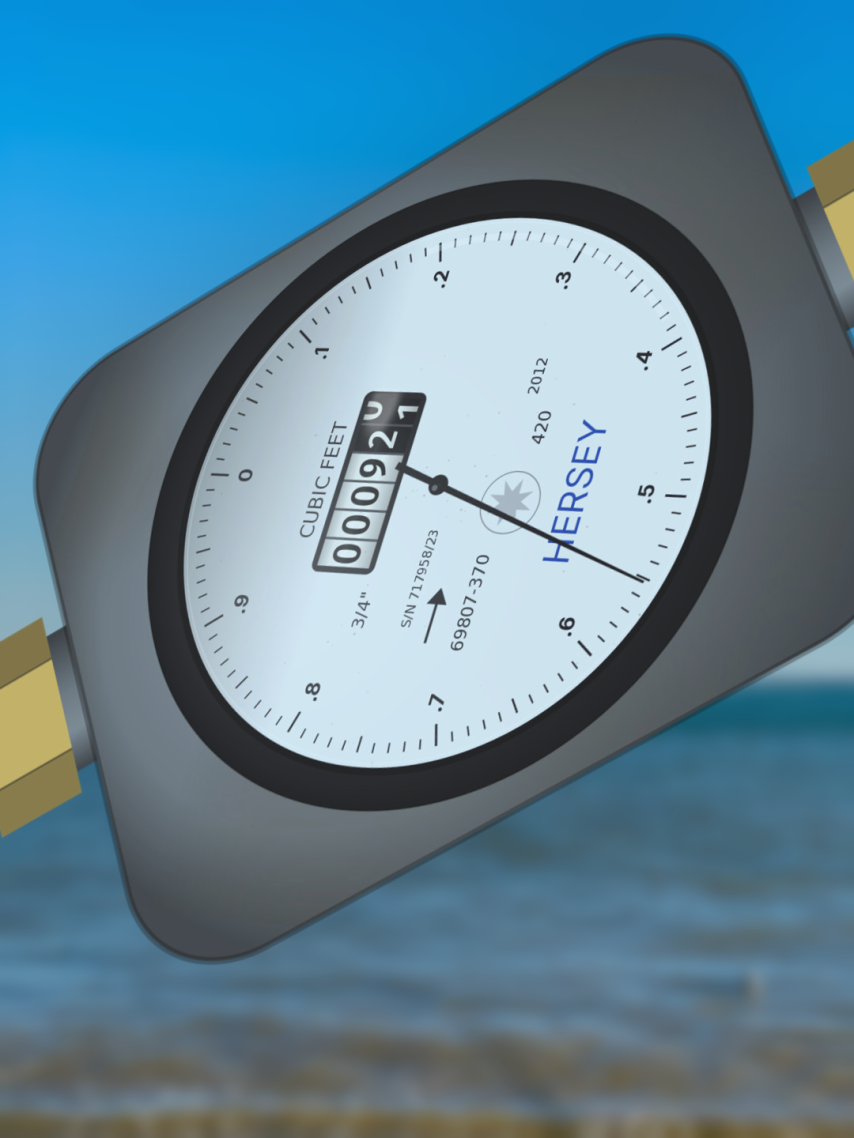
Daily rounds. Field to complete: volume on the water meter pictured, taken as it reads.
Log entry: 920.55 ft³
